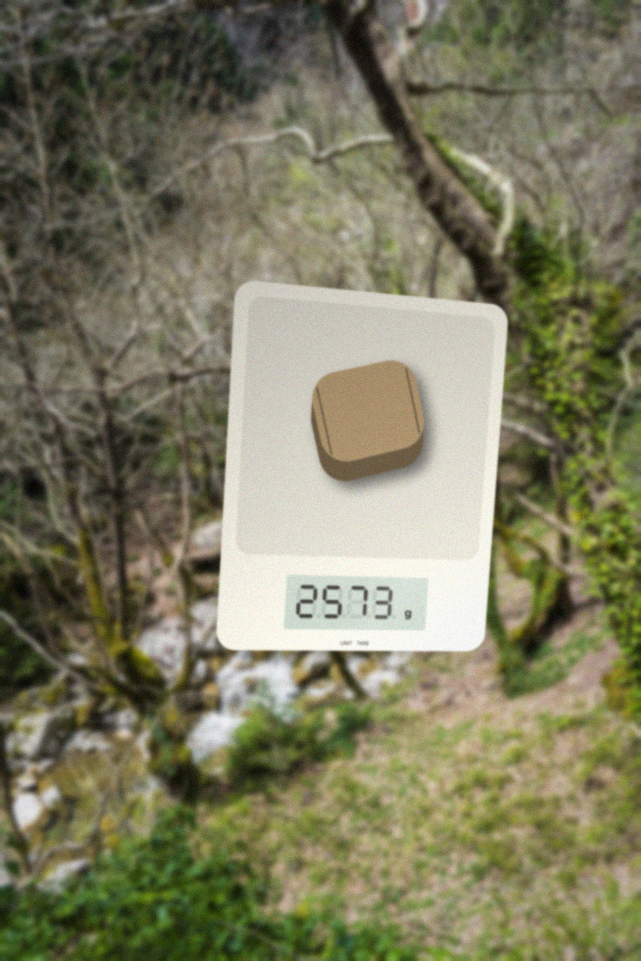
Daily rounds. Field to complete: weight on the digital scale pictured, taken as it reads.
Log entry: 2573 g
